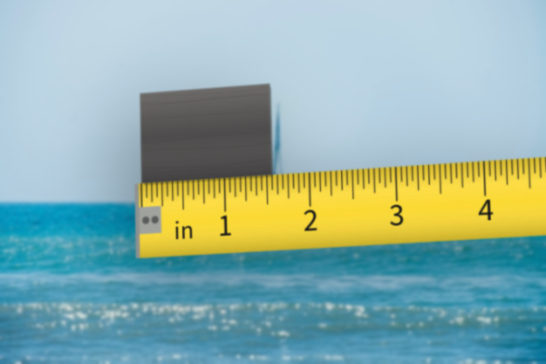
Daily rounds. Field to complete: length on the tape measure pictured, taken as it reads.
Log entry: 1.5625 in
